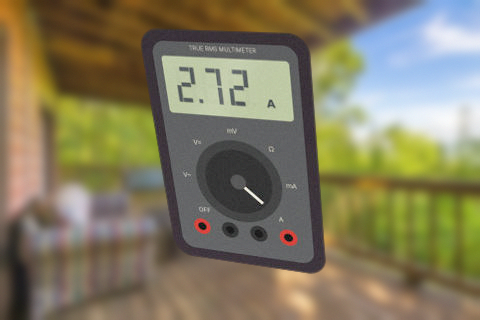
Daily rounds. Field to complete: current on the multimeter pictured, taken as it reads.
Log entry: 2.72 A
